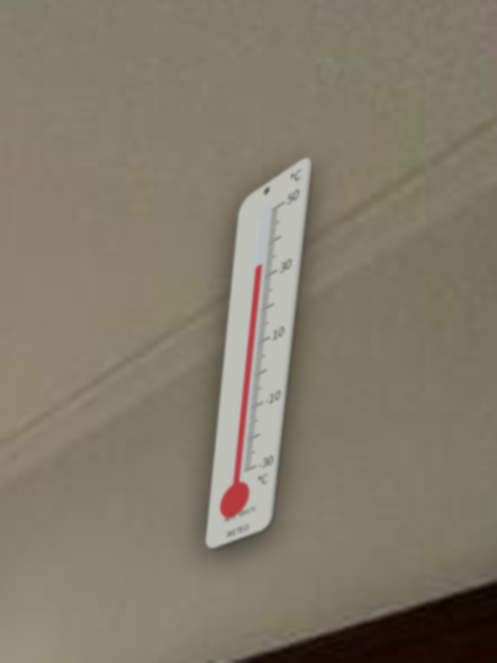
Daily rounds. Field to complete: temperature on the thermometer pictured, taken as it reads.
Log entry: 35 °C
